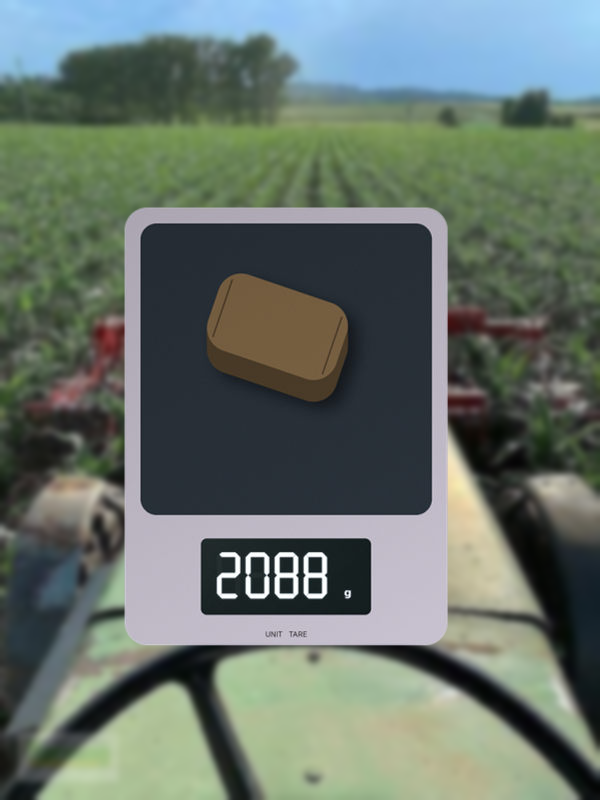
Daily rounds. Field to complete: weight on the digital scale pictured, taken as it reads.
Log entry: 2088 g
